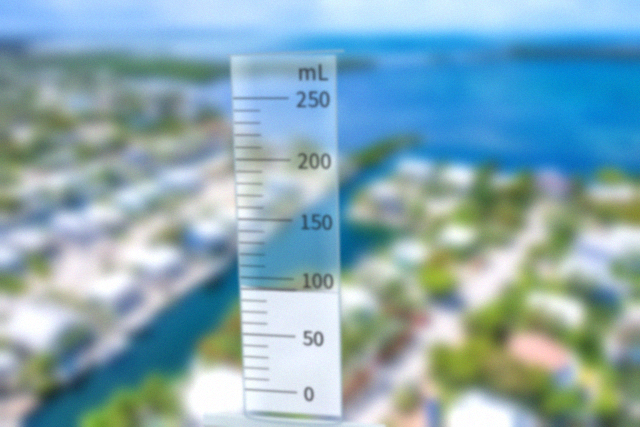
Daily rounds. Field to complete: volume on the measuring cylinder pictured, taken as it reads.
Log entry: 90 mL
